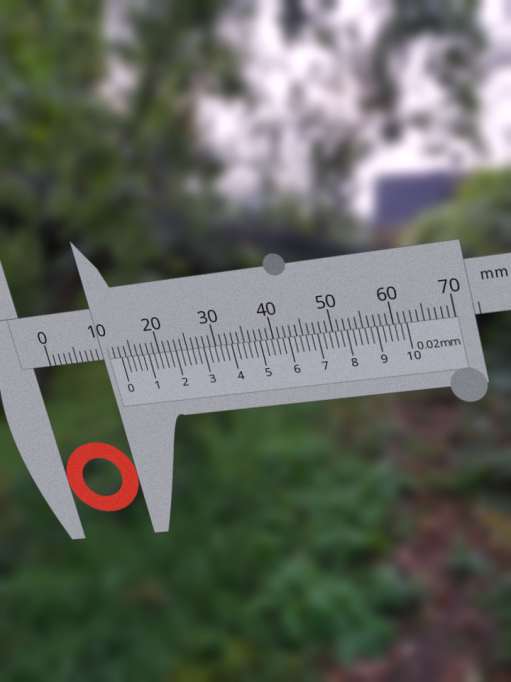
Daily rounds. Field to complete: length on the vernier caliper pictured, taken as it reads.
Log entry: 13.2 mm
